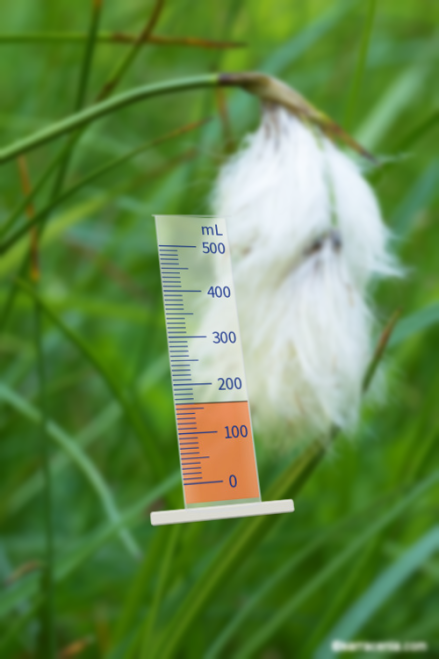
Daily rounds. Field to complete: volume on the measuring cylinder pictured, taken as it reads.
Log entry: 160 mL
